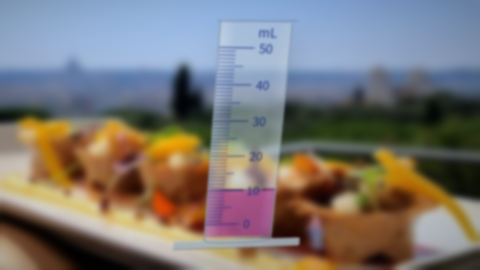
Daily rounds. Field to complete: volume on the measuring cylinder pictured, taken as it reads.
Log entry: 10 mL
